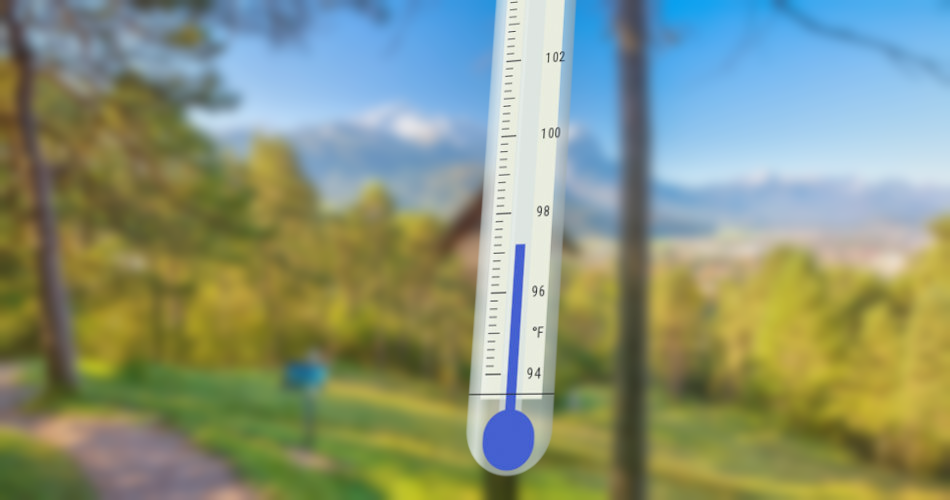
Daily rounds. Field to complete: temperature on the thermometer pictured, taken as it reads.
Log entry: 97.2 °F
